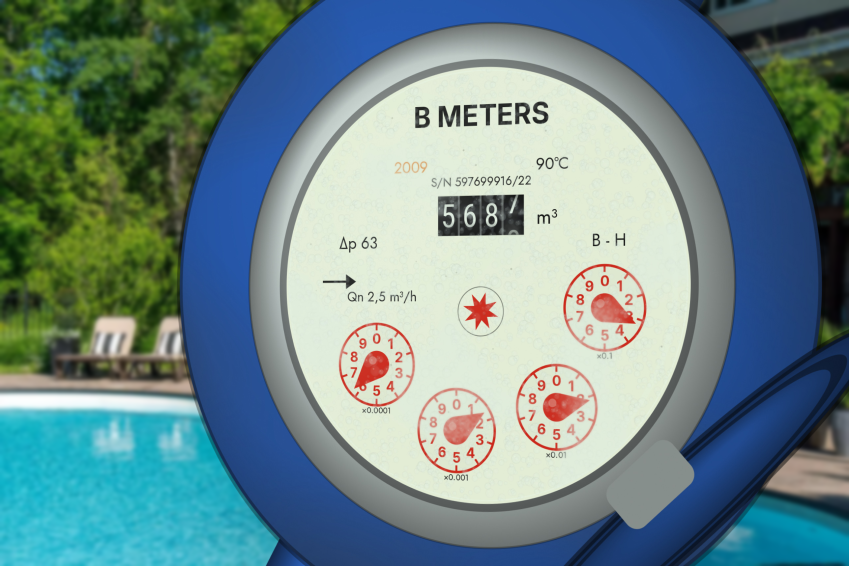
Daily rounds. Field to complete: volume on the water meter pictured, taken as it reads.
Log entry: 5687.3216 m³
